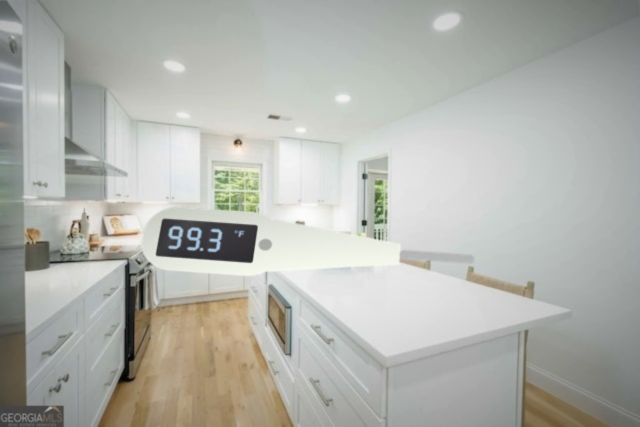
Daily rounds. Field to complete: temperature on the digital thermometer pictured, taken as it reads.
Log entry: 99.3 °F
